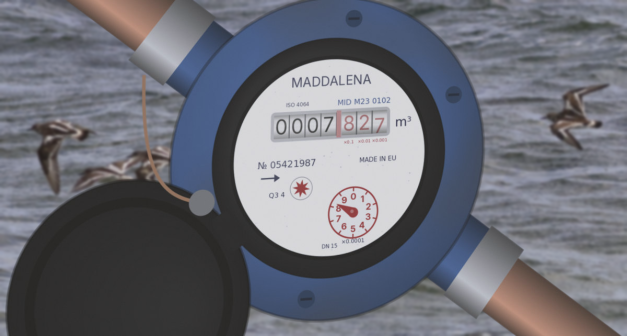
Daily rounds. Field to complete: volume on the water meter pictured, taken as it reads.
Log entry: 7.8268 m³
